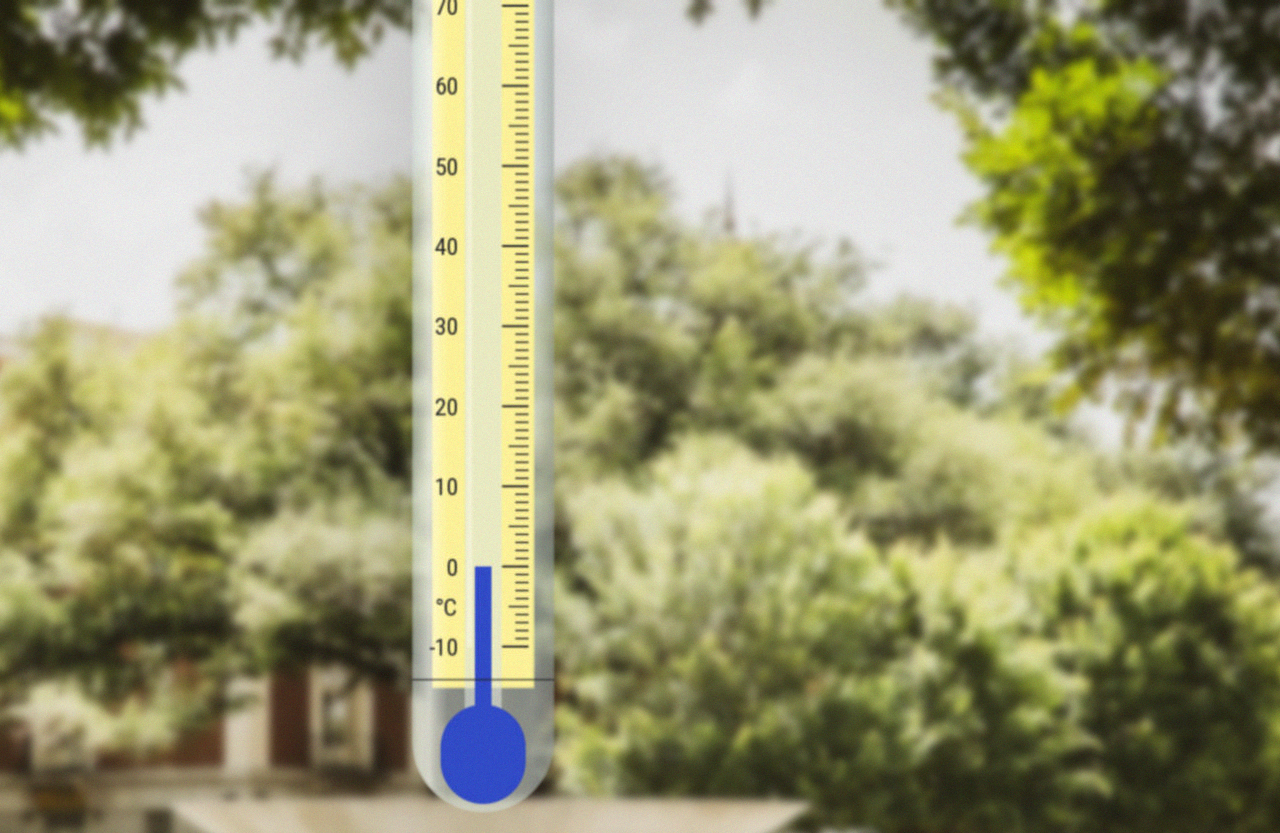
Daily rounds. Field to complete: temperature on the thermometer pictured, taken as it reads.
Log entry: 0 °C
